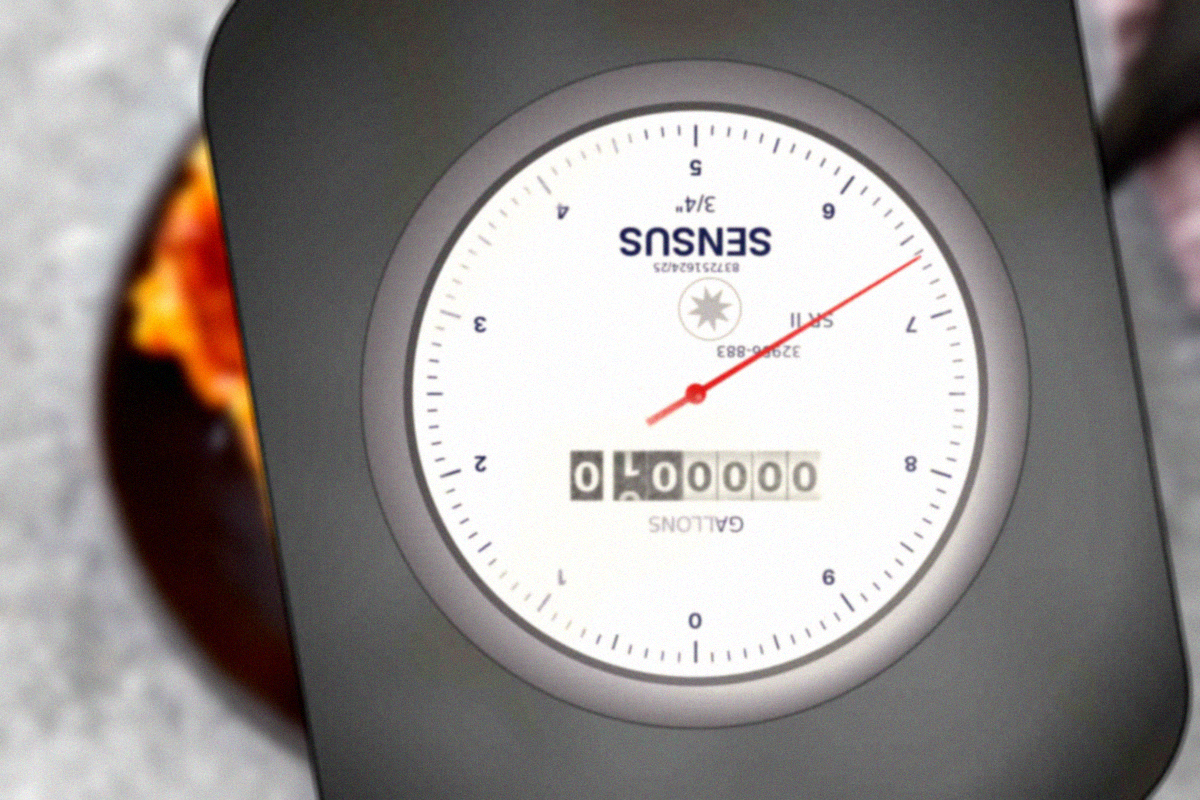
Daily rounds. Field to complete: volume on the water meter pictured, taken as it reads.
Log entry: 6.6 gal
